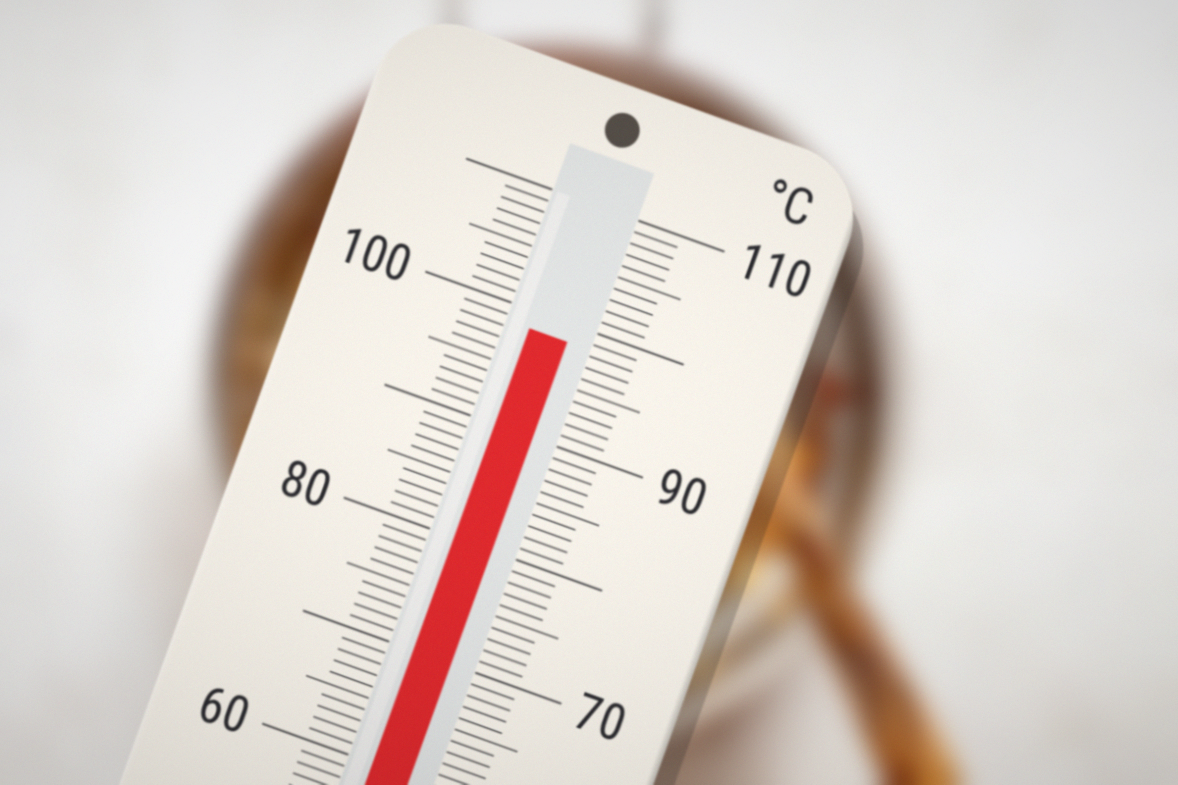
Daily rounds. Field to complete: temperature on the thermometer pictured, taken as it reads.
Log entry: 98.5 °C
